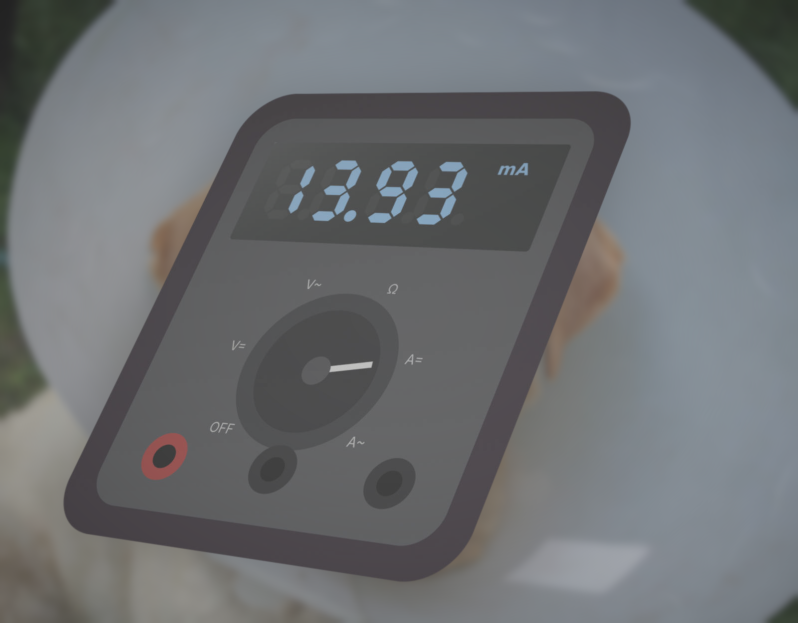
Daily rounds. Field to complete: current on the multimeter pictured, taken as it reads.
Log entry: 13.93 mA
